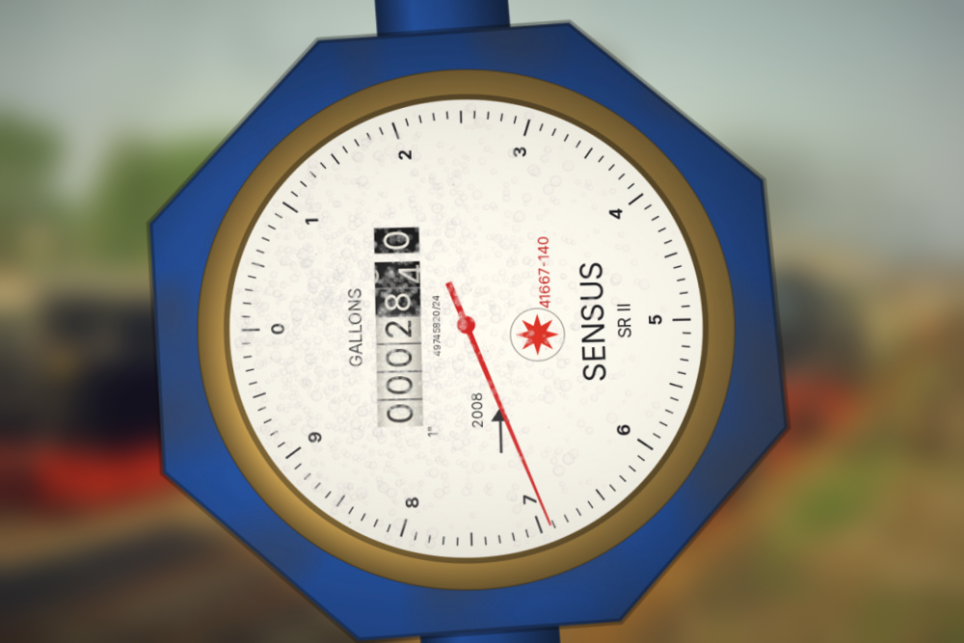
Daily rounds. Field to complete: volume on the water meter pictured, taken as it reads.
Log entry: 2836.9 gal
